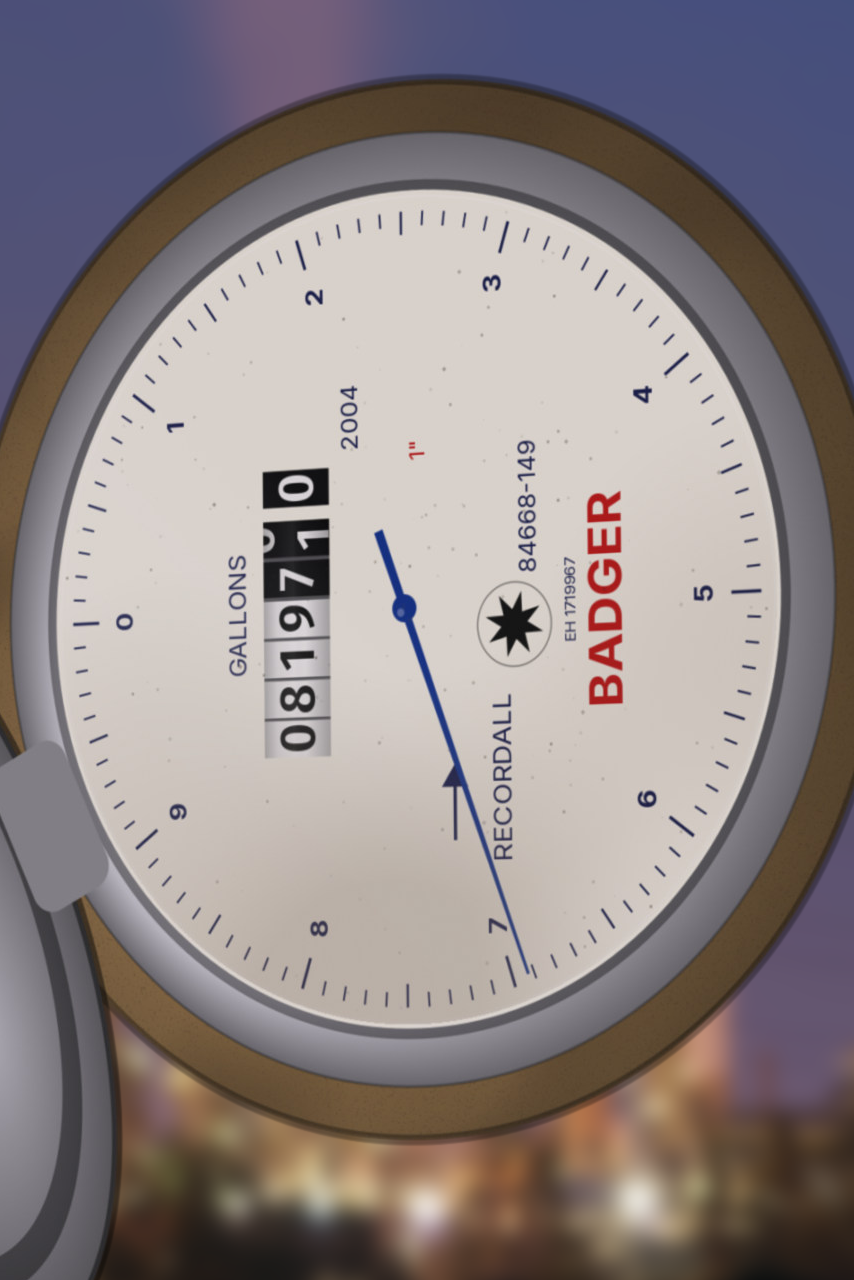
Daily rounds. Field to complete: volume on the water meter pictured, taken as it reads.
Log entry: 819706.9 gal
